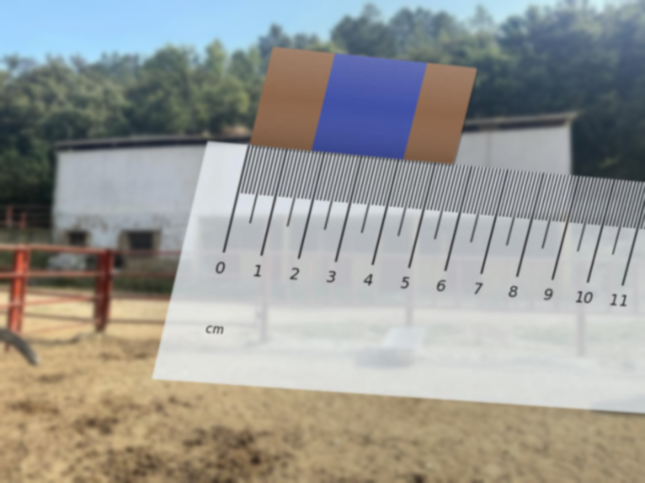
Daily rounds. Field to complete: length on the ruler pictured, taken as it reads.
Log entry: 5.5 cm
